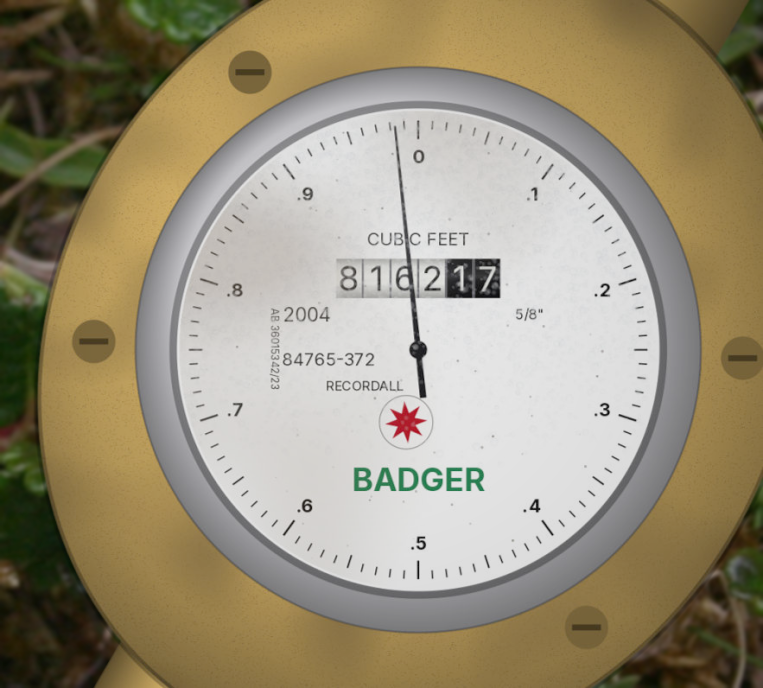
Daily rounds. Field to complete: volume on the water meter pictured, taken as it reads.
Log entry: 816216.98 ft³
